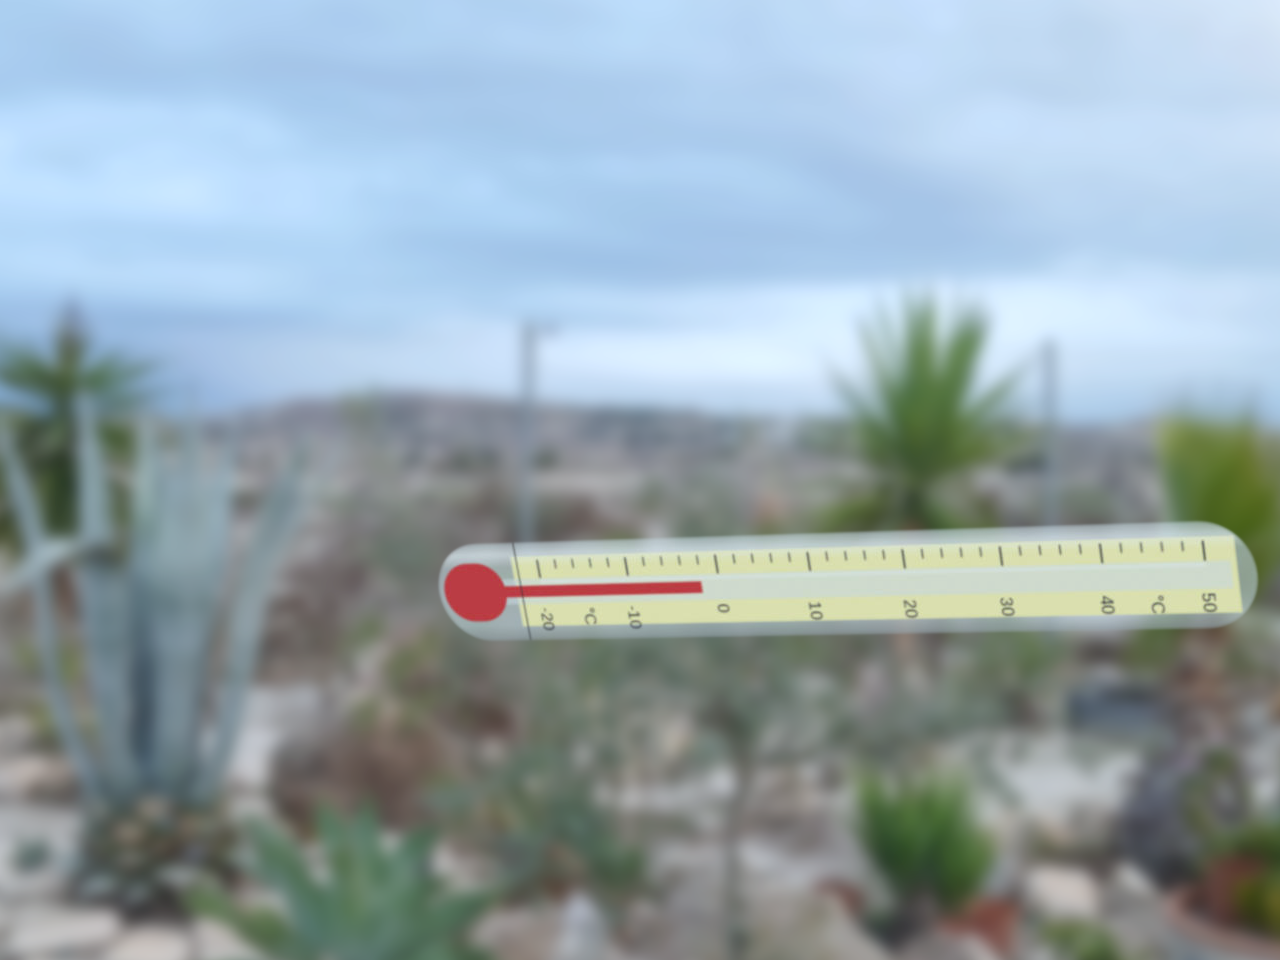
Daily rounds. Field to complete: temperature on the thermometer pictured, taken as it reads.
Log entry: -2 °C
